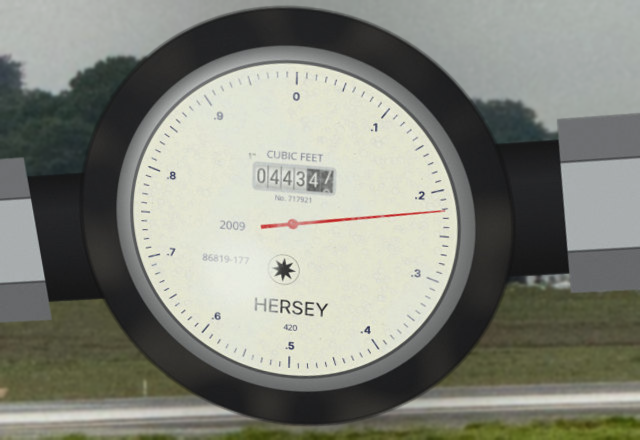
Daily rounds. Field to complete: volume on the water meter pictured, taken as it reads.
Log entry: 44347.22 ft³
